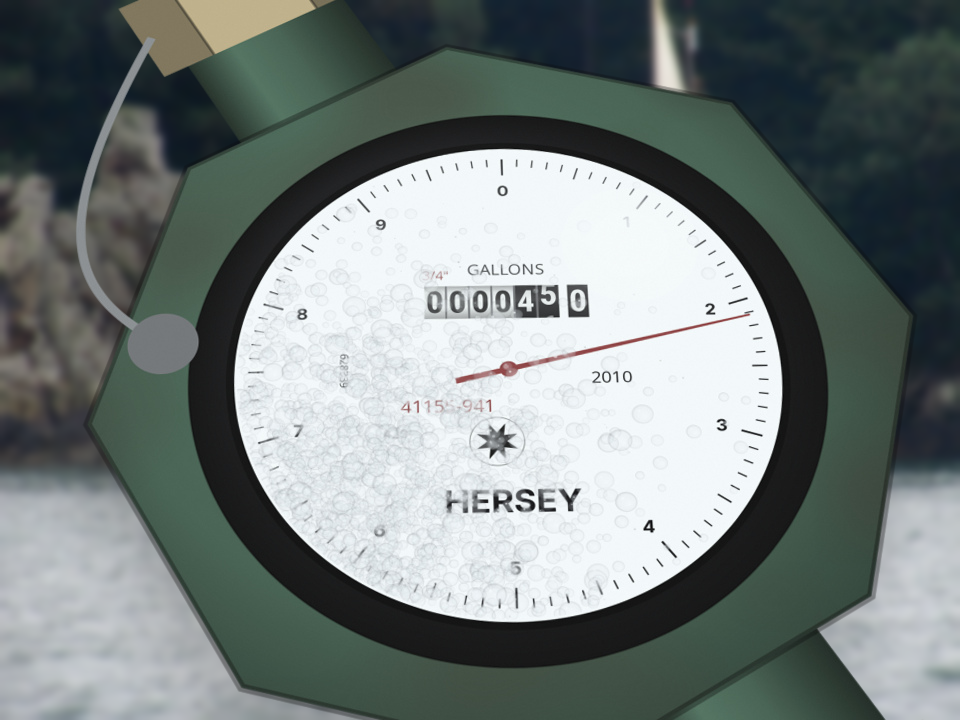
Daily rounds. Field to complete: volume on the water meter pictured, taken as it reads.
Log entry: 452.1 gal
